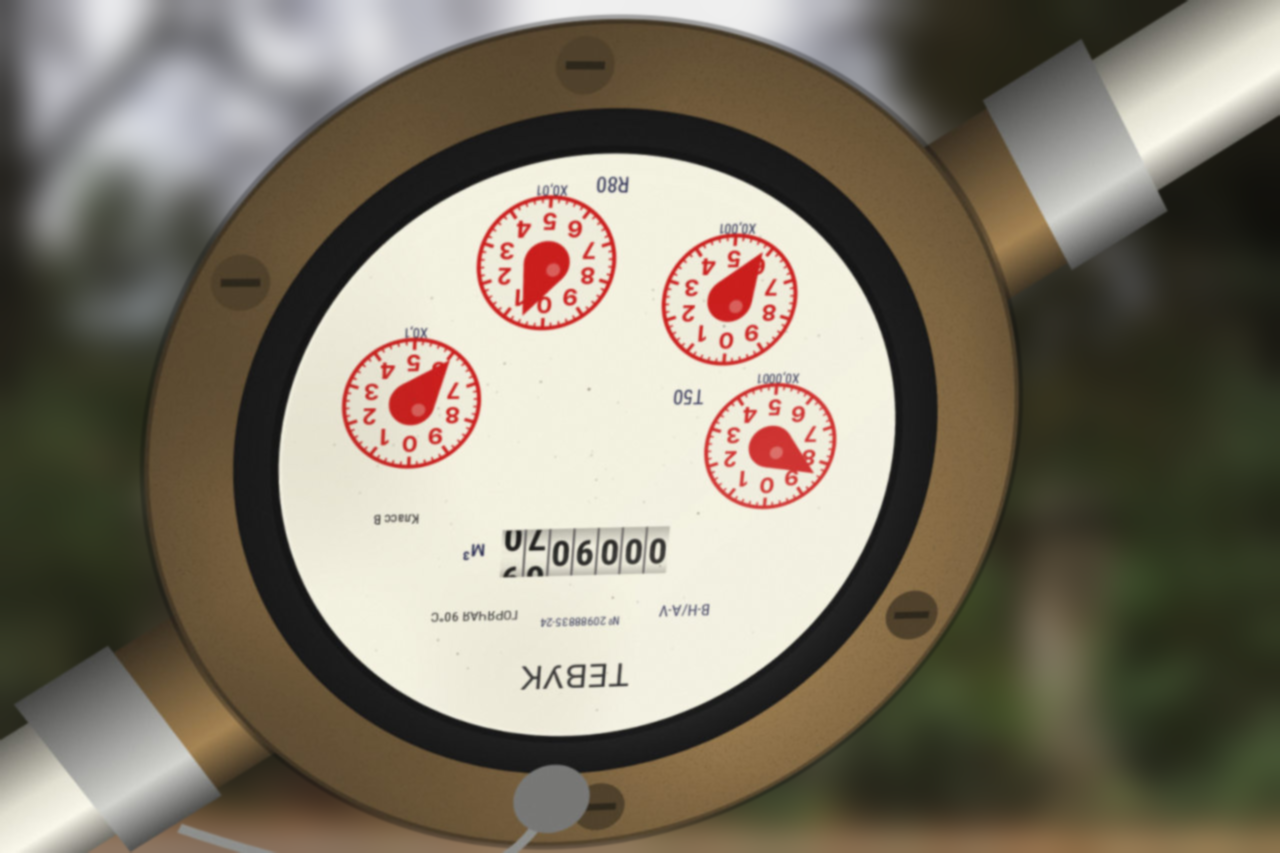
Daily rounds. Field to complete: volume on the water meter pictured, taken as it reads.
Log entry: 9069.6058 m³
